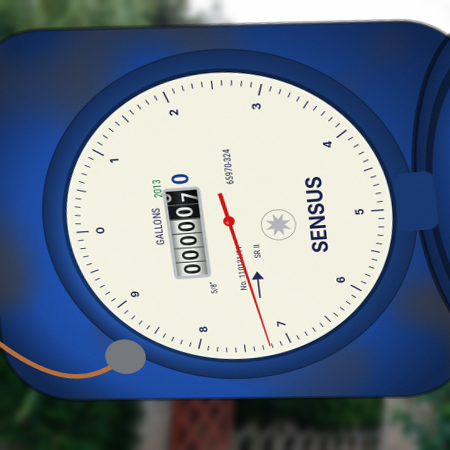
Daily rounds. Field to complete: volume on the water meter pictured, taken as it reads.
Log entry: 67.2 gal
